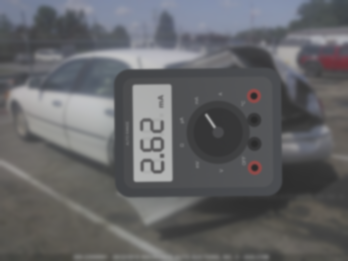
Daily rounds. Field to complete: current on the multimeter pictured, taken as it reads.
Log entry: 2.62 mA
